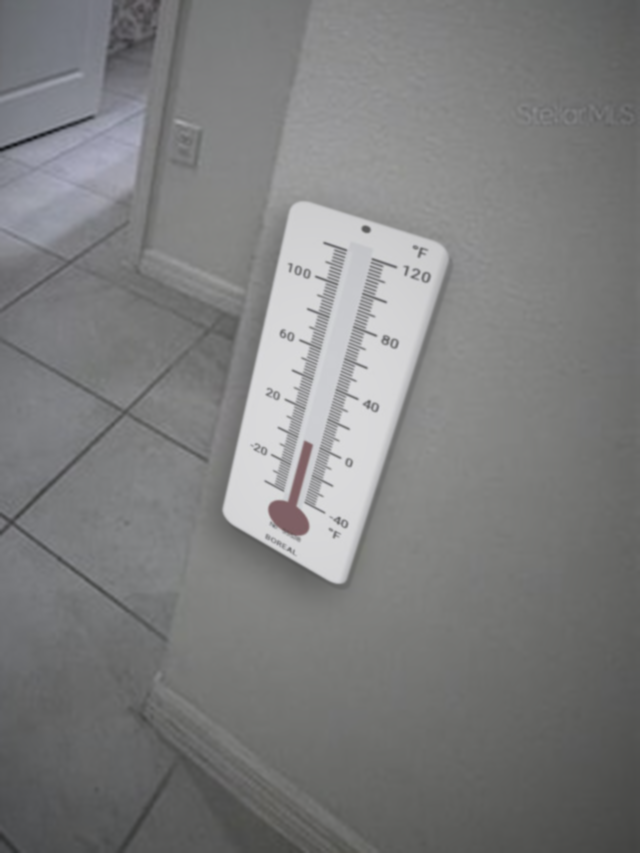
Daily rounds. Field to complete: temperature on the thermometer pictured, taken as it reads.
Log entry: 0 °F
